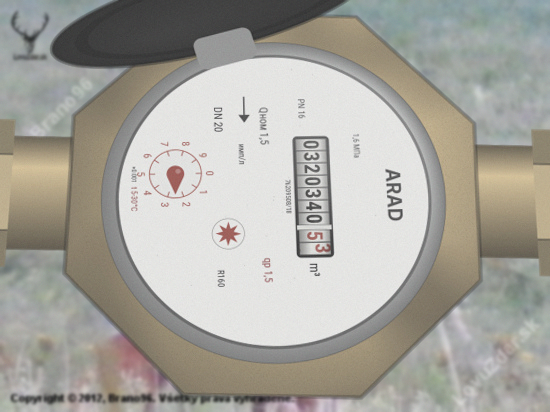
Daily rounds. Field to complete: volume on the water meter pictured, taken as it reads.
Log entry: 320340.532 m³
